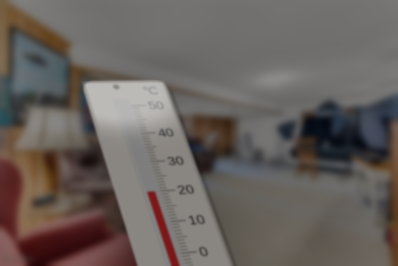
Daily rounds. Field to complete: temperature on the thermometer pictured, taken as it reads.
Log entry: 20 °C
